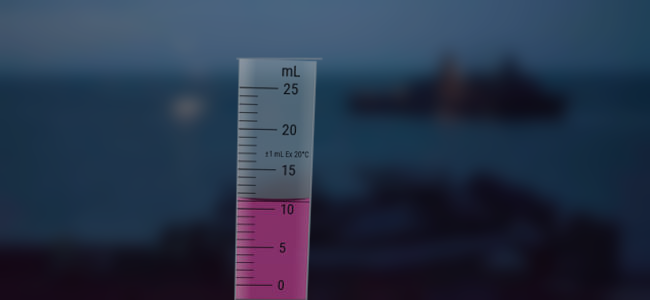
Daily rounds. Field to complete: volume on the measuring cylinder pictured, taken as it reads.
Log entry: 11 mL
